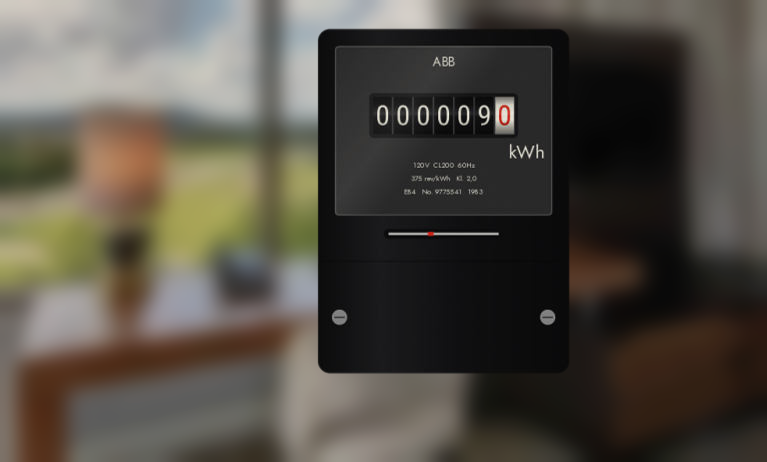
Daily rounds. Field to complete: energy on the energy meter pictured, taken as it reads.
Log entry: 9.0 kWh
